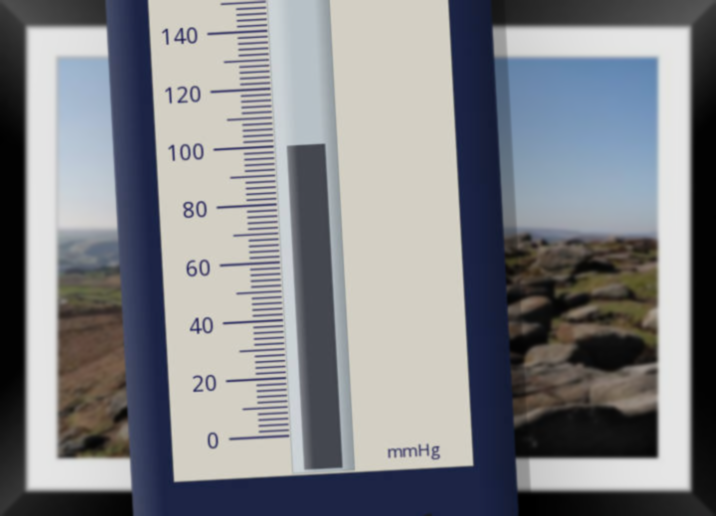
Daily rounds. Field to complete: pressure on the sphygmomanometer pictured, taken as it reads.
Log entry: 100 mmHg
